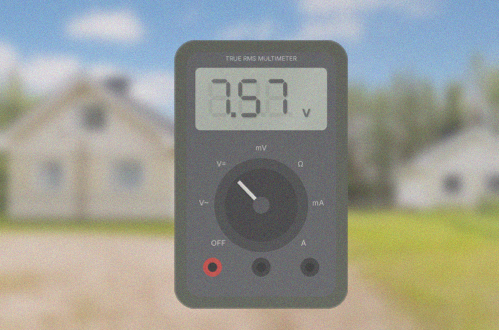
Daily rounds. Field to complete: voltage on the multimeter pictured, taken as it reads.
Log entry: 7.57 V
